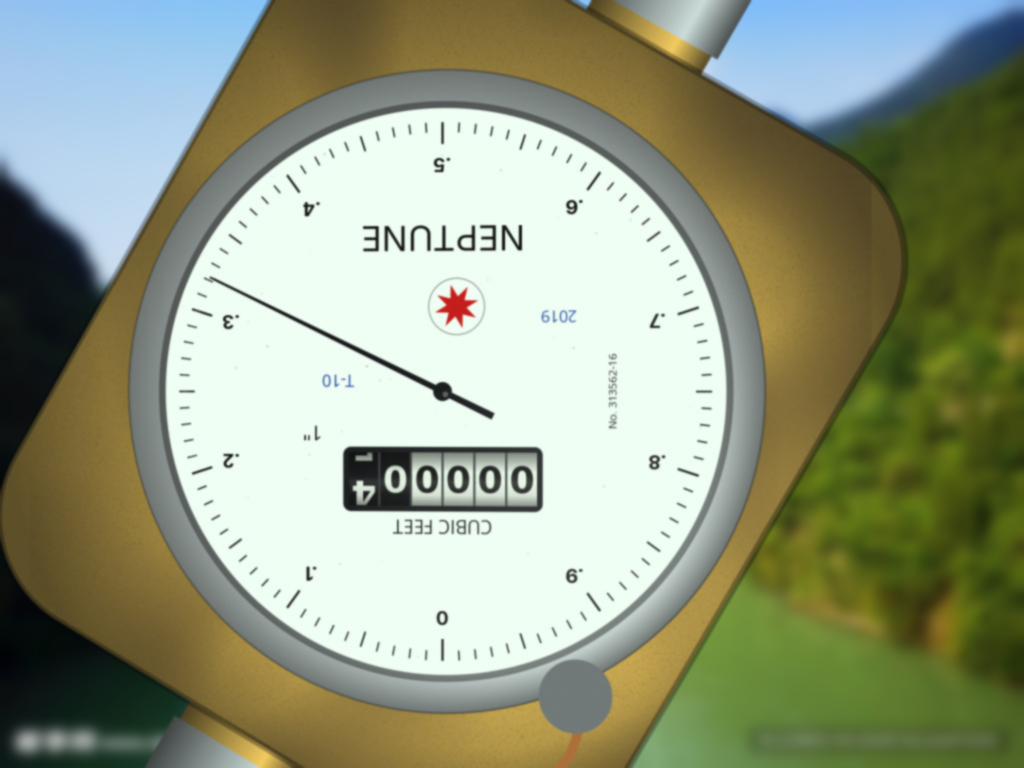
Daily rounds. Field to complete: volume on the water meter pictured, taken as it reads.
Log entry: 4.32 ft³
